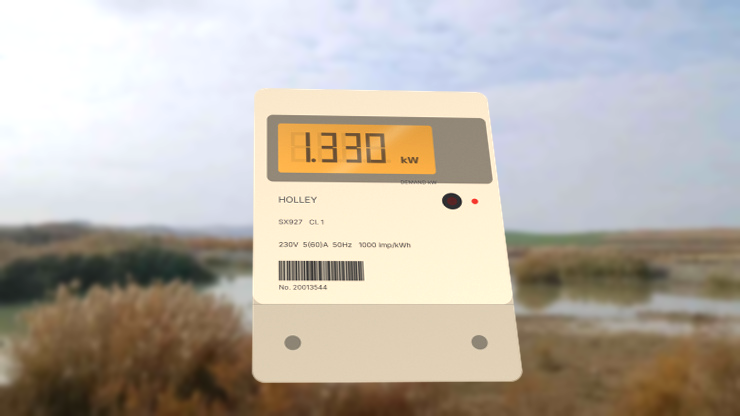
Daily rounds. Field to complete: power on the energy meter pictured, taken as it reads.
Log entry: 1.330 kW
